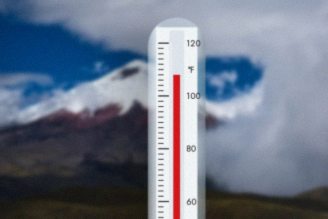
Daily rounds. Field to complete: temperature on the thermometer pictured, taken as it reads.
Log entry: 108 °F
